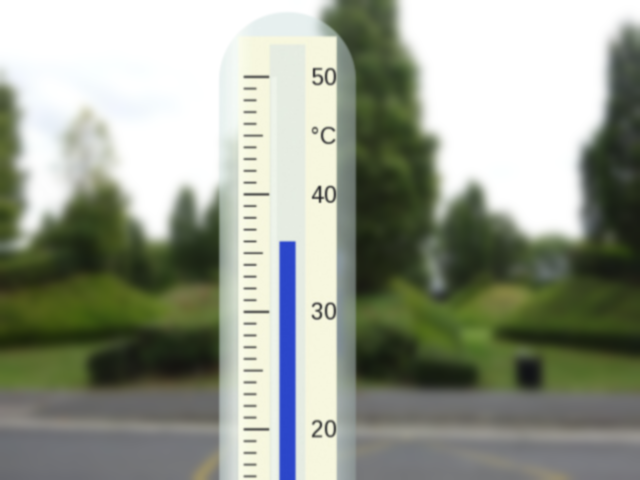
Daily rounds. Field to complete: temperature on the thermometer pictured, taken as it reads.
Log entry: 36 °C
